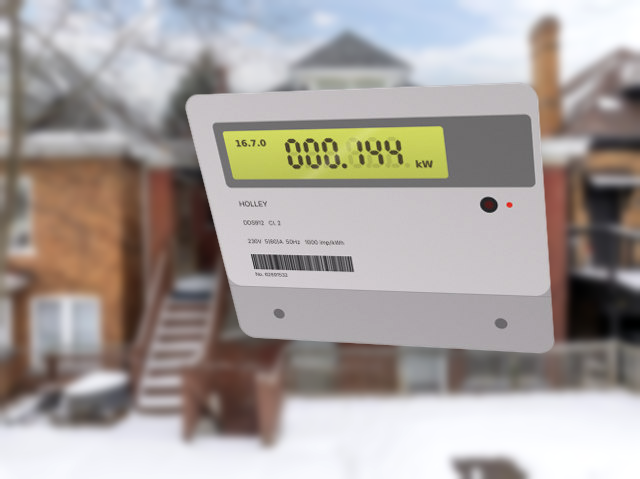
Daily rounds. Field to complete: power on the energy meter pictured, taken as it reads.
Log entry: 0.144 kW
